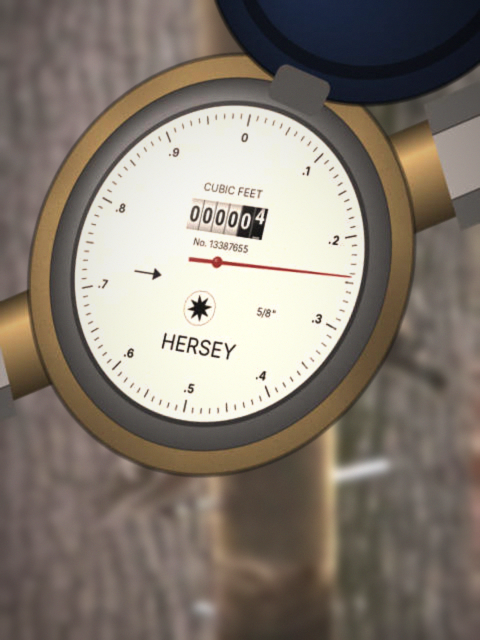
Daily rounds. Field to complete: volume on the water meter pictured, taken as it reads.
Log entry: 4.24 ft³
